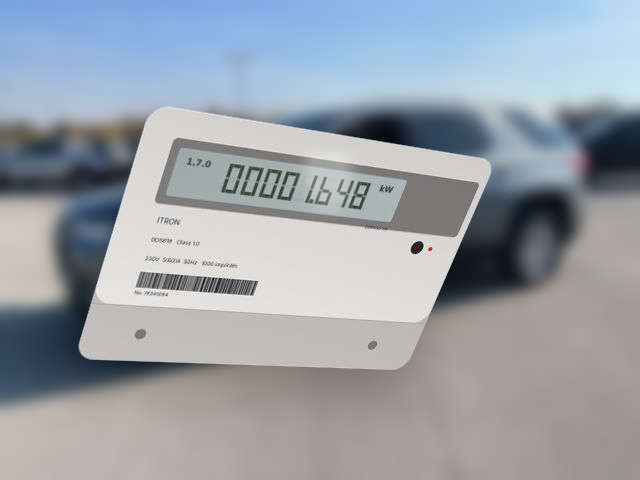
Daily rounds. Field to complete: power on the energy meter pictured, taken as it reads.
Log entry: 1.648 kW
